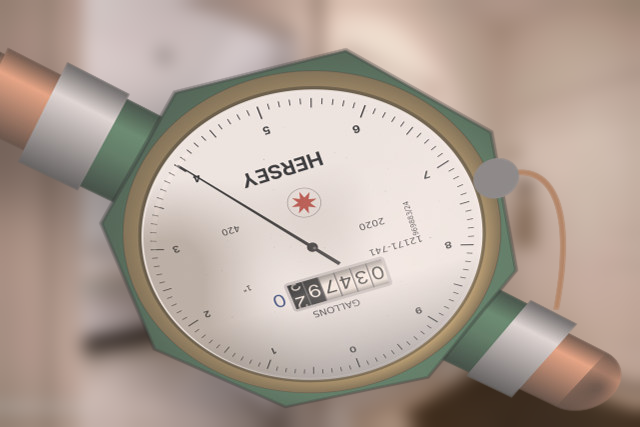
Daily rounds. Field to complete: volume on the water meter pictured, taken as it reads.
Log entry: 347924.0 gal
